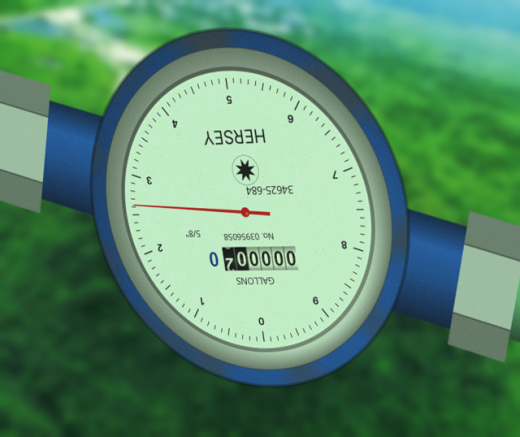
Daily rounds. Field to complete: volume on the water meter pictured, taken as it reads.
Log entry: 22.6 gal
